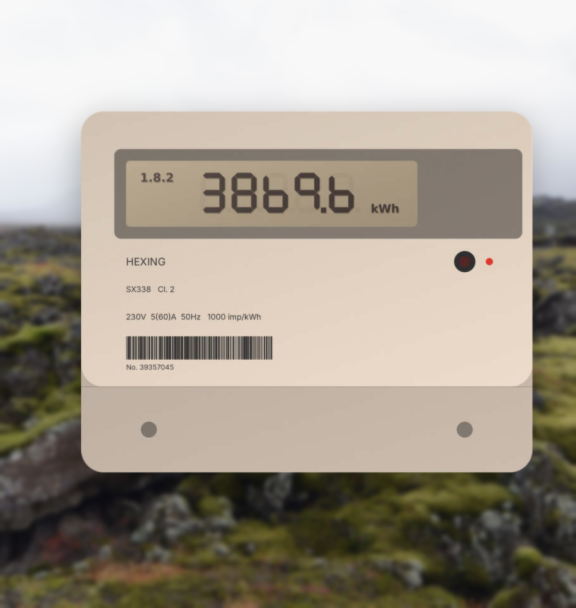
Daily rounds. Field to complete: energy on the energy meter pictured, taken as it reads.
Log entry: 3869.6 kWh
